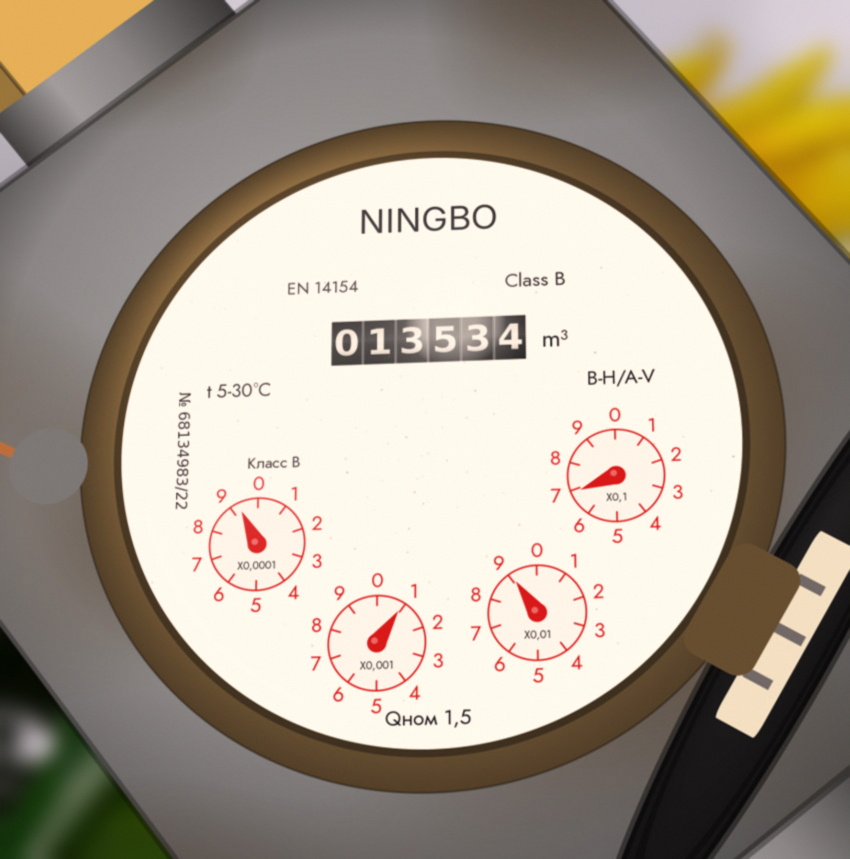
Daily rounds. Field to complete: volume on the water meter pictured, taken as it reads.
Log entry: 13534.6909 m³
